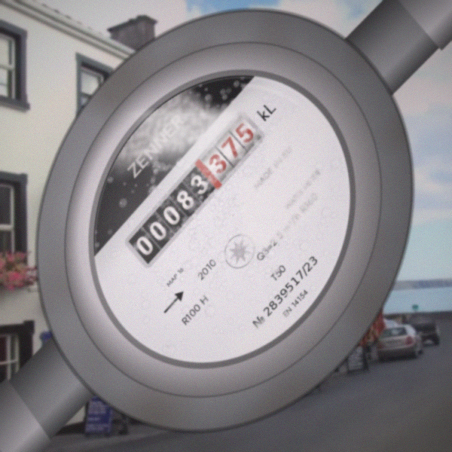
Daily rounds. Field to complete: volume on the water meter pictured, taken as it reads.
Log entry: 83.375 kL
